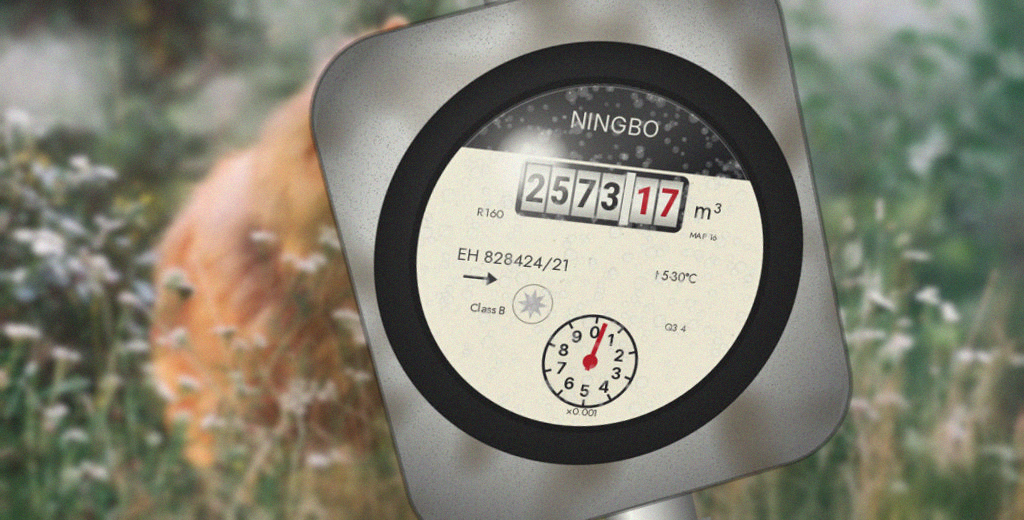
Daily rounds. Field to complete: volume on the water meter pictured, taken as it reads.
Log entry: 2573.170 m³
